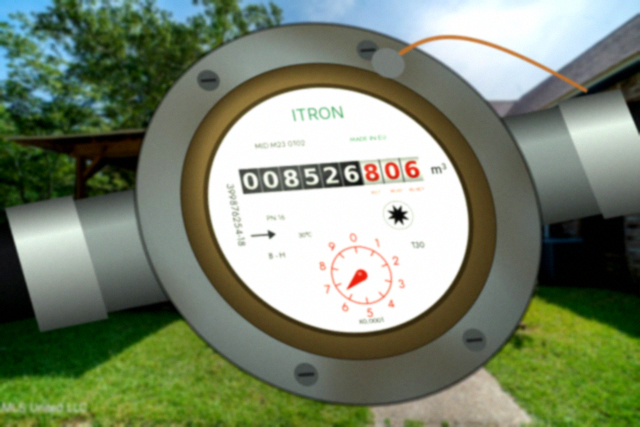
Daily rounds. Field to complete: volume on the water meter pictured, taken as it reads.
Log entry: 8526.8066 m³
